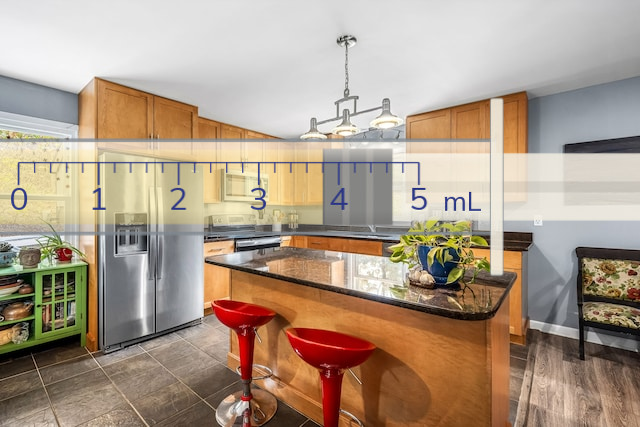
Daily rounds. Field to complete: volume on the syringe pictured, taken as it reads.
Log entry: 3.8 mL
